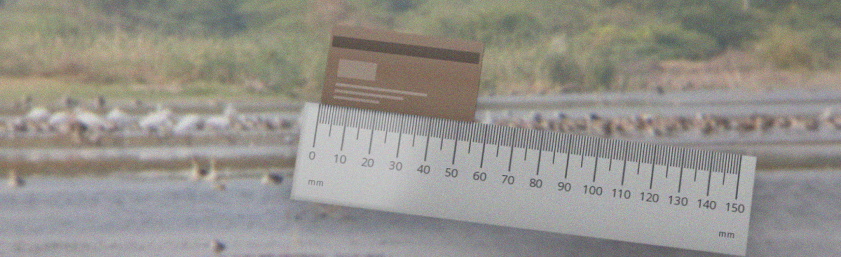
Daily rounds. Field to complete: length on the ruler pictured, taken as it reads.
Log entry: 55 mm
